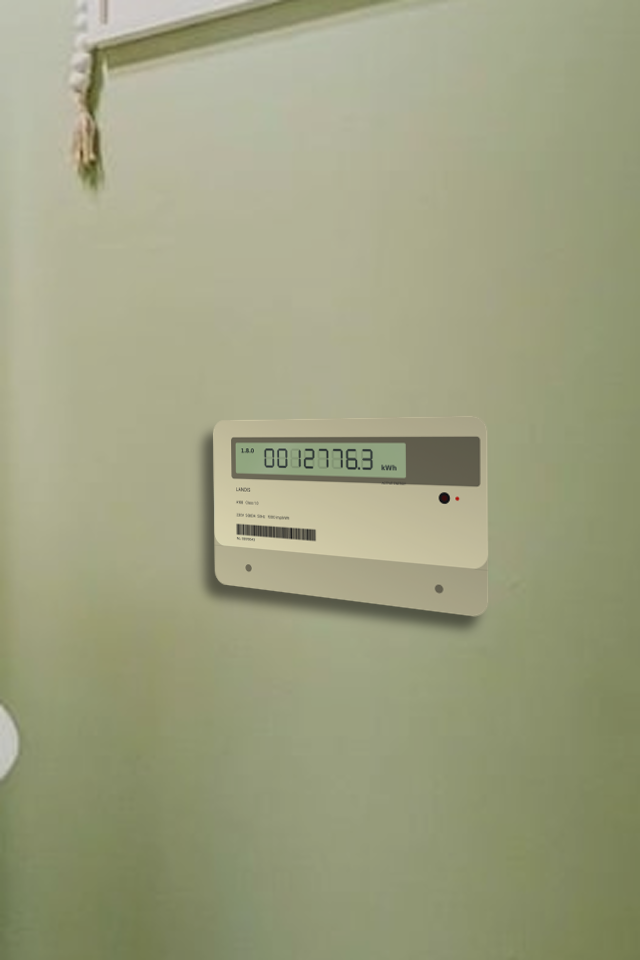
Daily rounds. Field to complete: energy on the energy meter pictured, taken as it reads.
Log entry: 12776.3 kWh
